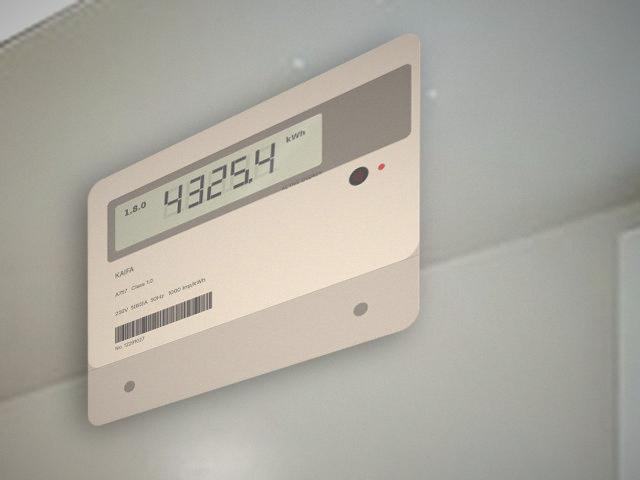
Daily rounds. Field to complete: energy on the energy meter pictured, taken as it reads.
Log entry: 4325.4 kWh
